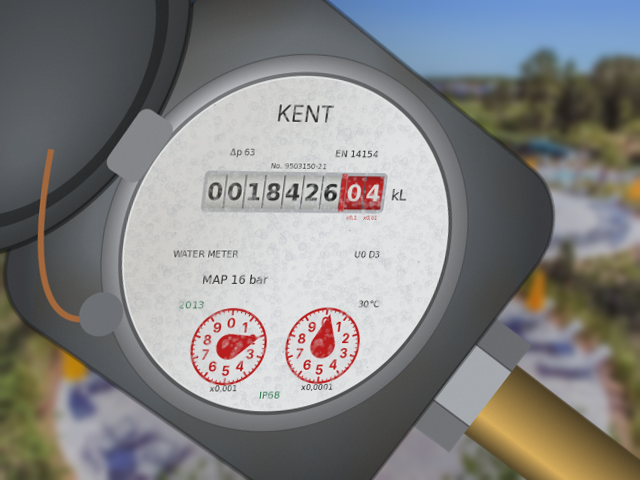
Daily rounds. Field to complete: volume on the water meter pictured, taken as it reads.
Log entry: 18426.0420 kL
